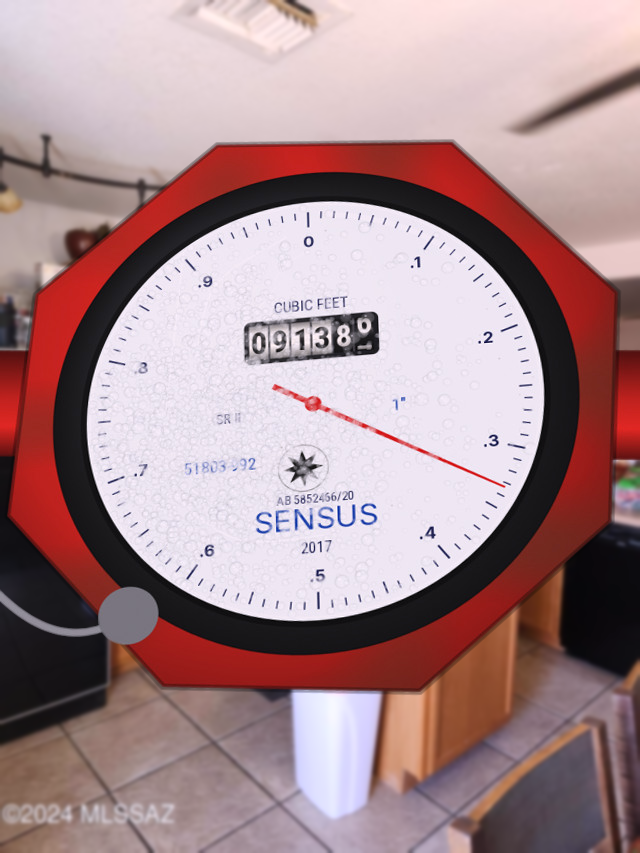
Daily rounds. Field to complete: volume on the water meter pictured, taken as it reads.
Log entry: 91386.33 ft³
